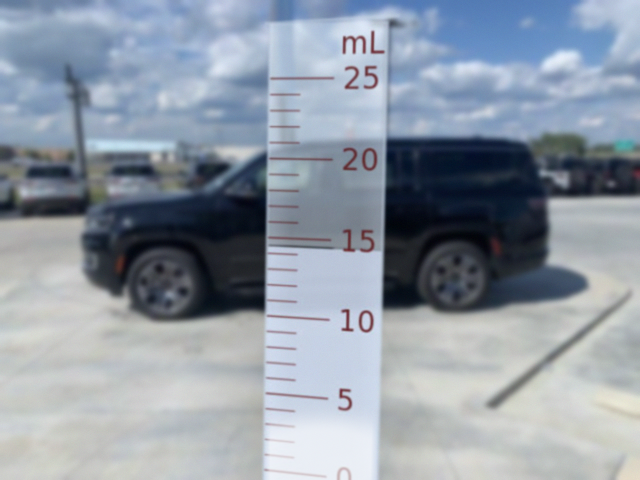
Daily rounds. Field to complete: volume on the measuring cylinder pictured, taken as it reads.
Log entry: 14.5 mL
